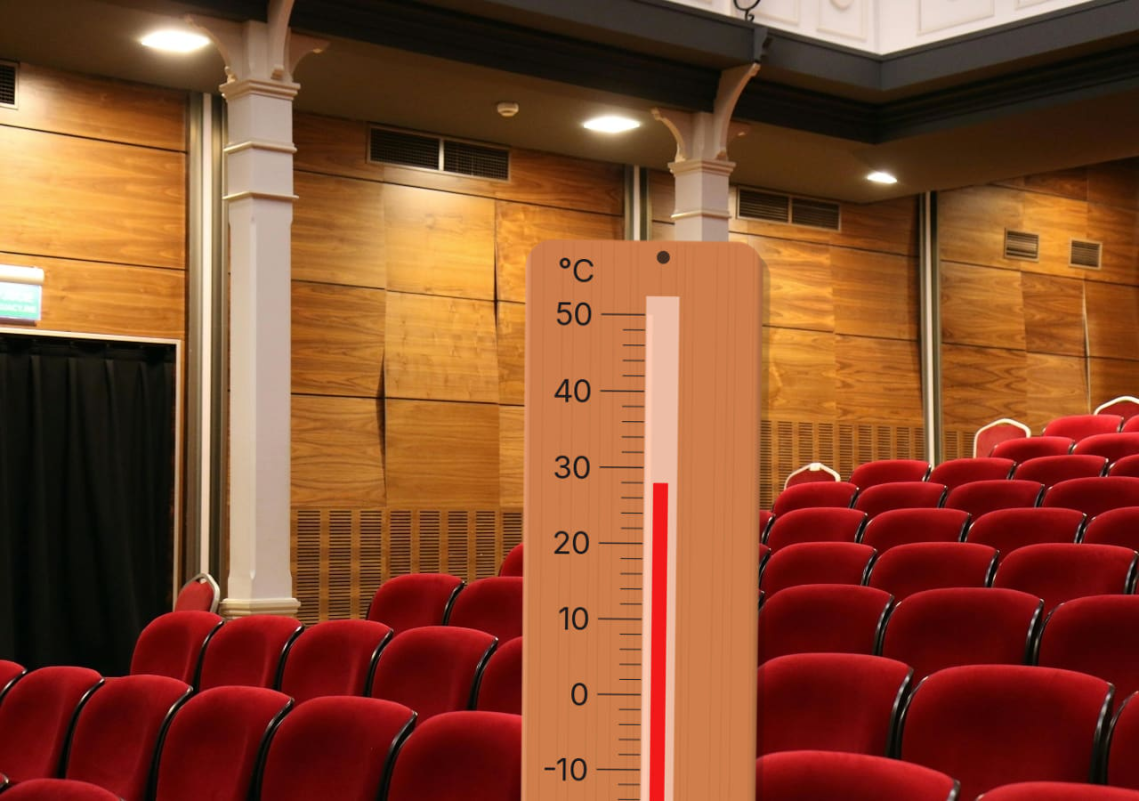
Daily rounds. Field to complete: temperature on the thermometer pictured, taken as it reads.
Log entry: 28 °C
